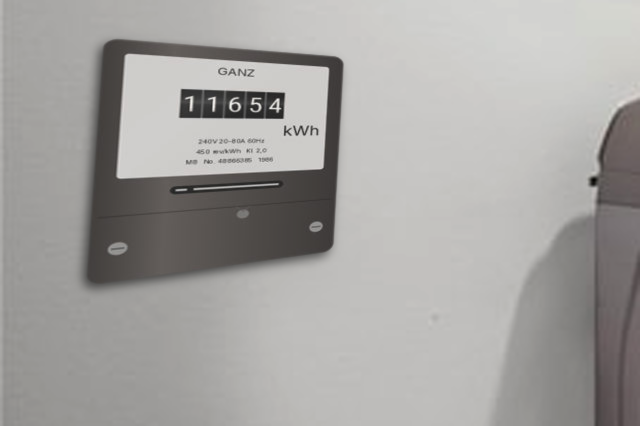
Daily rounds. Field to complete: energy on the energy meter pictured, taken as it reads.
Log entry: 11654 kWh
